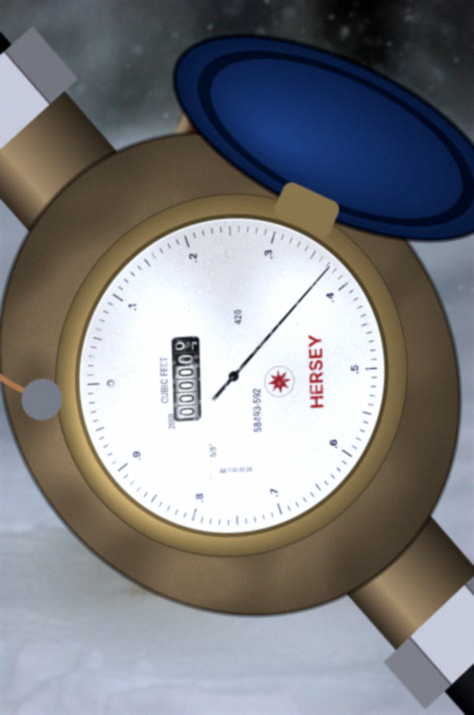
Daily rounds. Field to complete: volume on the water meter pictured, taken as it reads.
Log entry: 6.37 ft³
